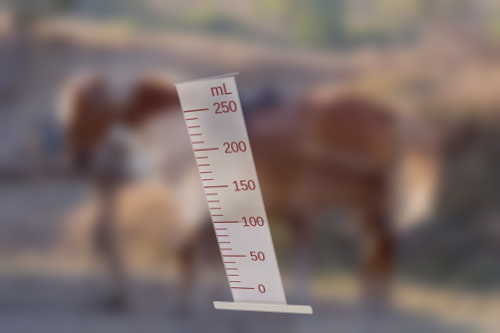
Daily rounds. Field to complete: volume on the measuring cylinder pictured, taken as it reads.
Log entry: 100 mL
